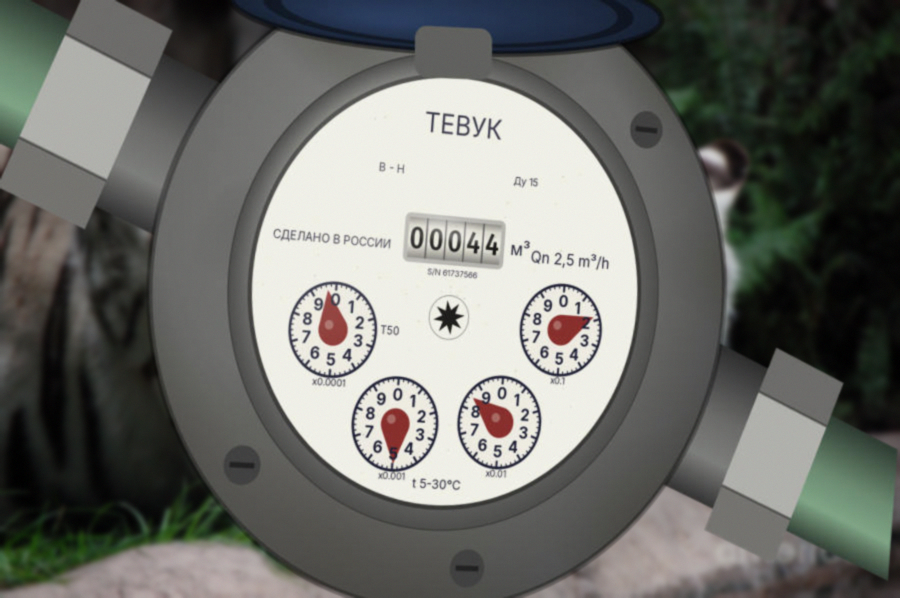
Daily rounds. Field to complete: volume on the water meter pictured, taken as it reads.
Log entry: 44.1849 m³
